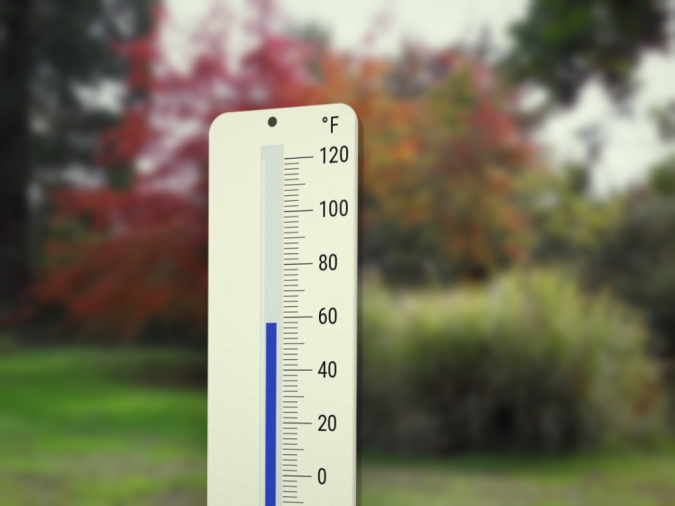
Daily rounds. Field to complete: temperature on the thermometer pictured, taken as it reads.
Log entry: 58 °F
